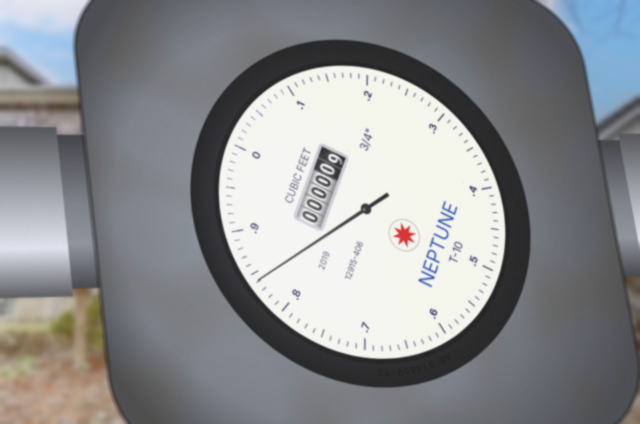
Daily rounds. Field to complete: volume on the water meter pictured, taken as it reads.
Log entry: 8.84 ft³
